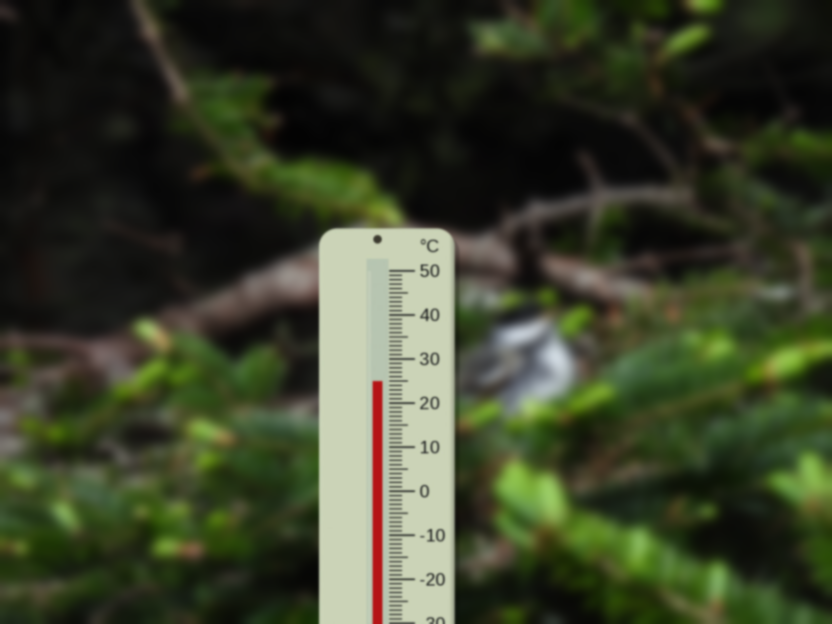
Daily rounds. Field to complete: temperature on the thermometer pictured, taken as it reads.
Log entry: 25 °C
